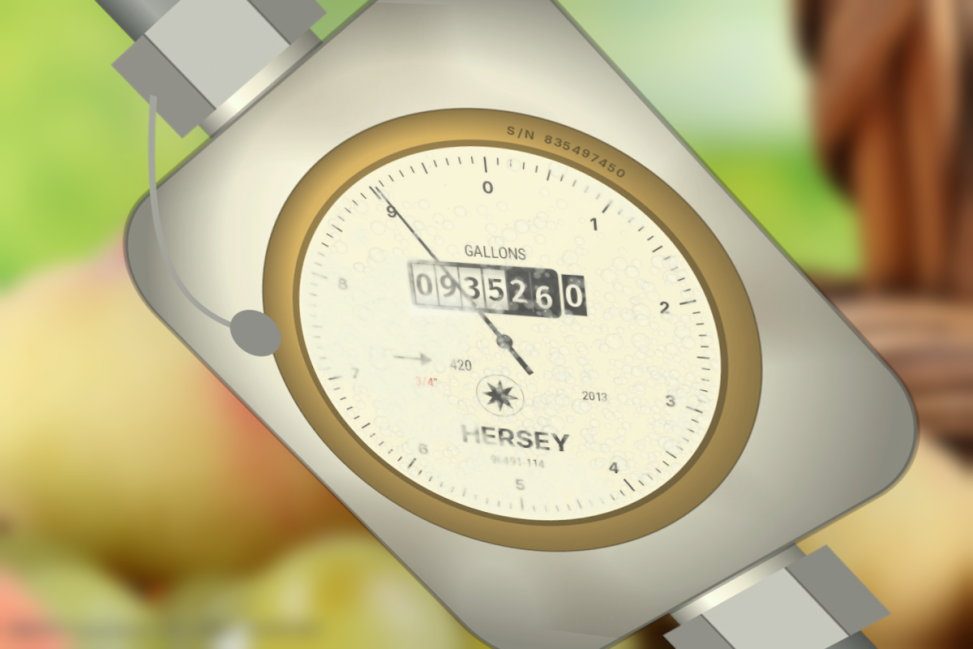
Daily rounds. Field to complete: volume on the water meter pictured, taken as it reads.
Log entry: 935259.0 gal
